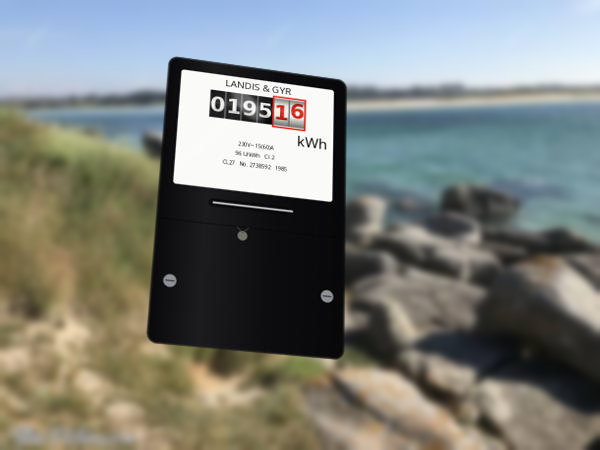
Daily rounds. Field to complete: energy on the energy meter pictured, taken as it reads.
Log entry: 195.16 kWh
